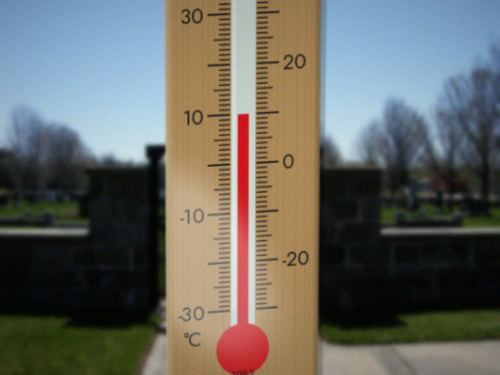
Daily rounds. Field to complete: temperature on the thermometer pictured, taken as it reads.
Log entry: 10 °C
